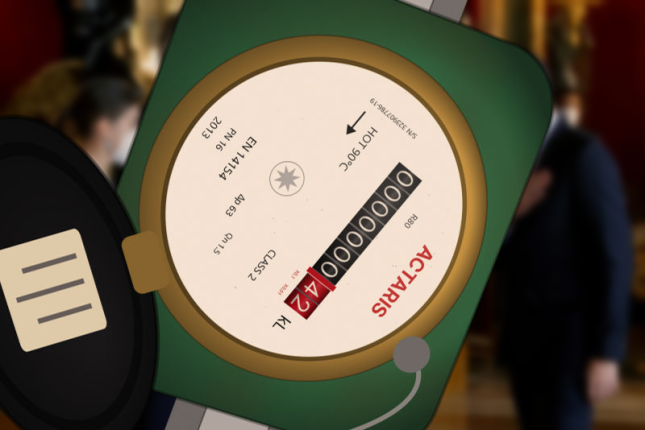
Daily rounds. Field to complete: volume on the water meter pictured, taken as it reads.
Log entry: 0.42 kL
